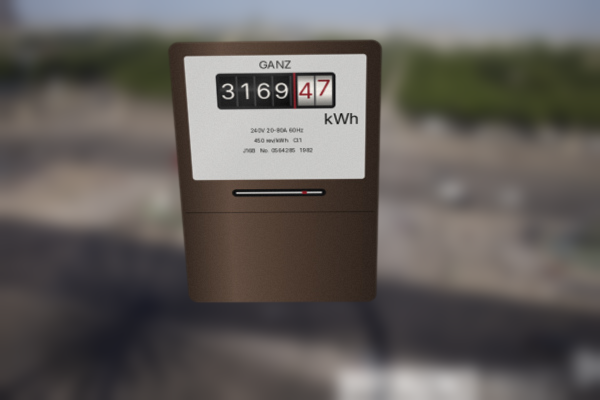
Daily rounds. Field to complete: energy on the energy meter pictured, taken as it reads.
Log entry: 3169.47 kWh
